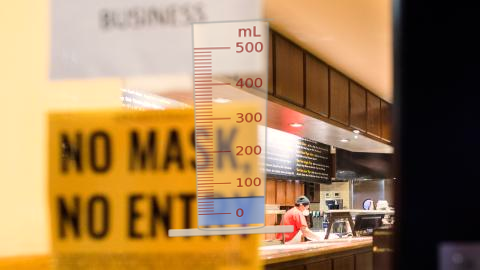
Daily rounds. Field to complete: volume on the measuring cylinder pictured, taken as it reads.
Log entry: 50 mL
